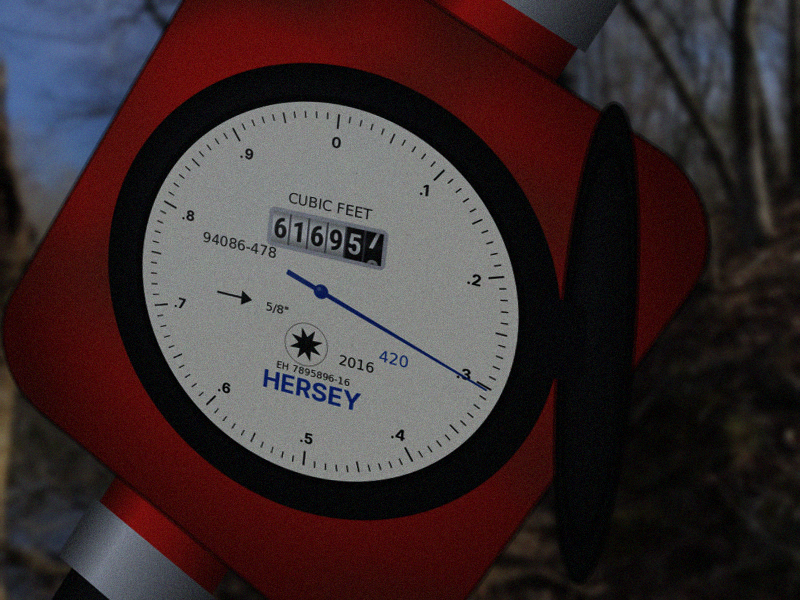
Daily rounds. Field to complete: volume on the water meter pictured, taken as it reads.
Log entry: 616957.30 ft³
